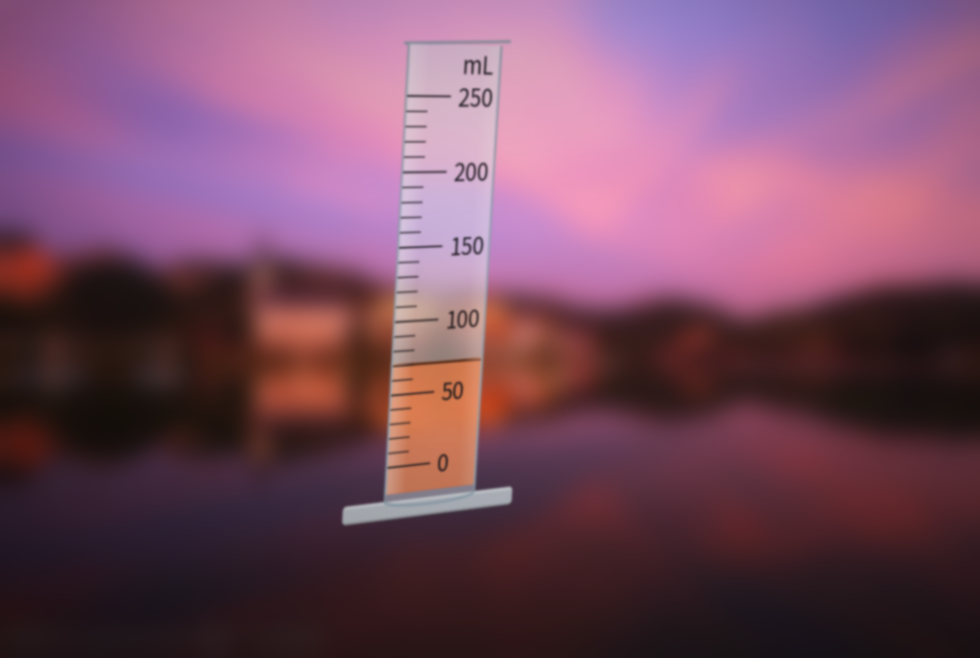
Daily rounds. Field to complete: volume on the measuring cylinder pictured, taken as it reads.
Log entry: 70 mL
